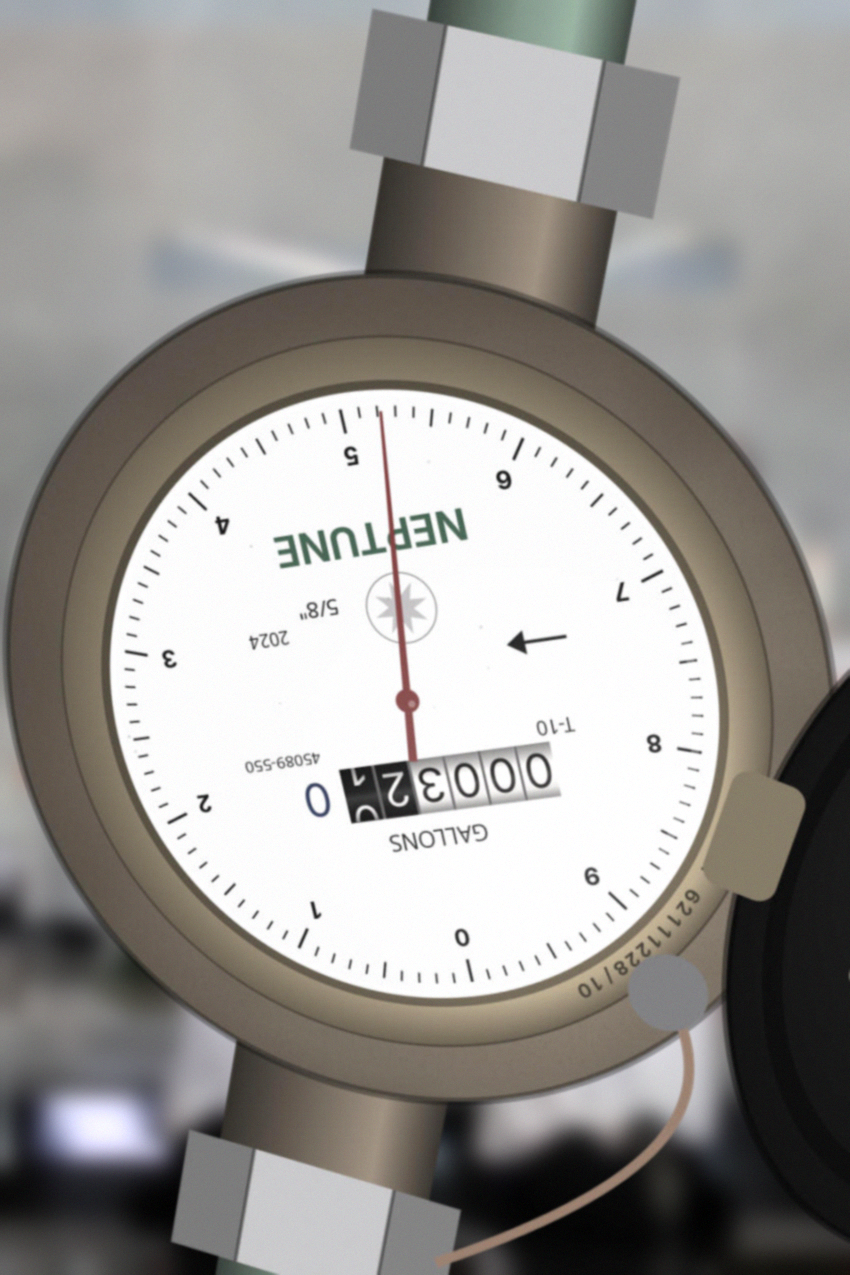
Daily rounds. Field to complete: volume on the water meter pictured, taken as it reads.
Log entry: 3205.2 gal
